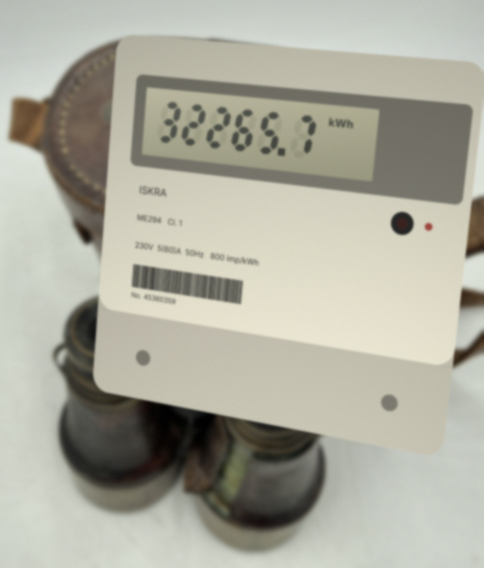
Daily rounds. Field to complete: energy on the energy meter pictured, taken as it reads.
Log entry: 32265.7 kWh
